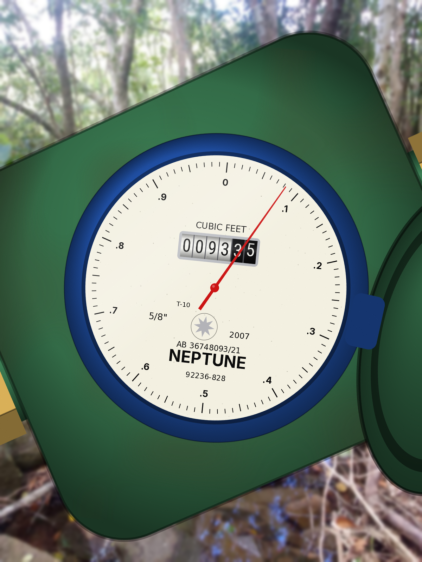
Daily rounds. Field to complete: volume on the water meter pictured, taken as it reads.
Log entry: 9335.08 ft³
